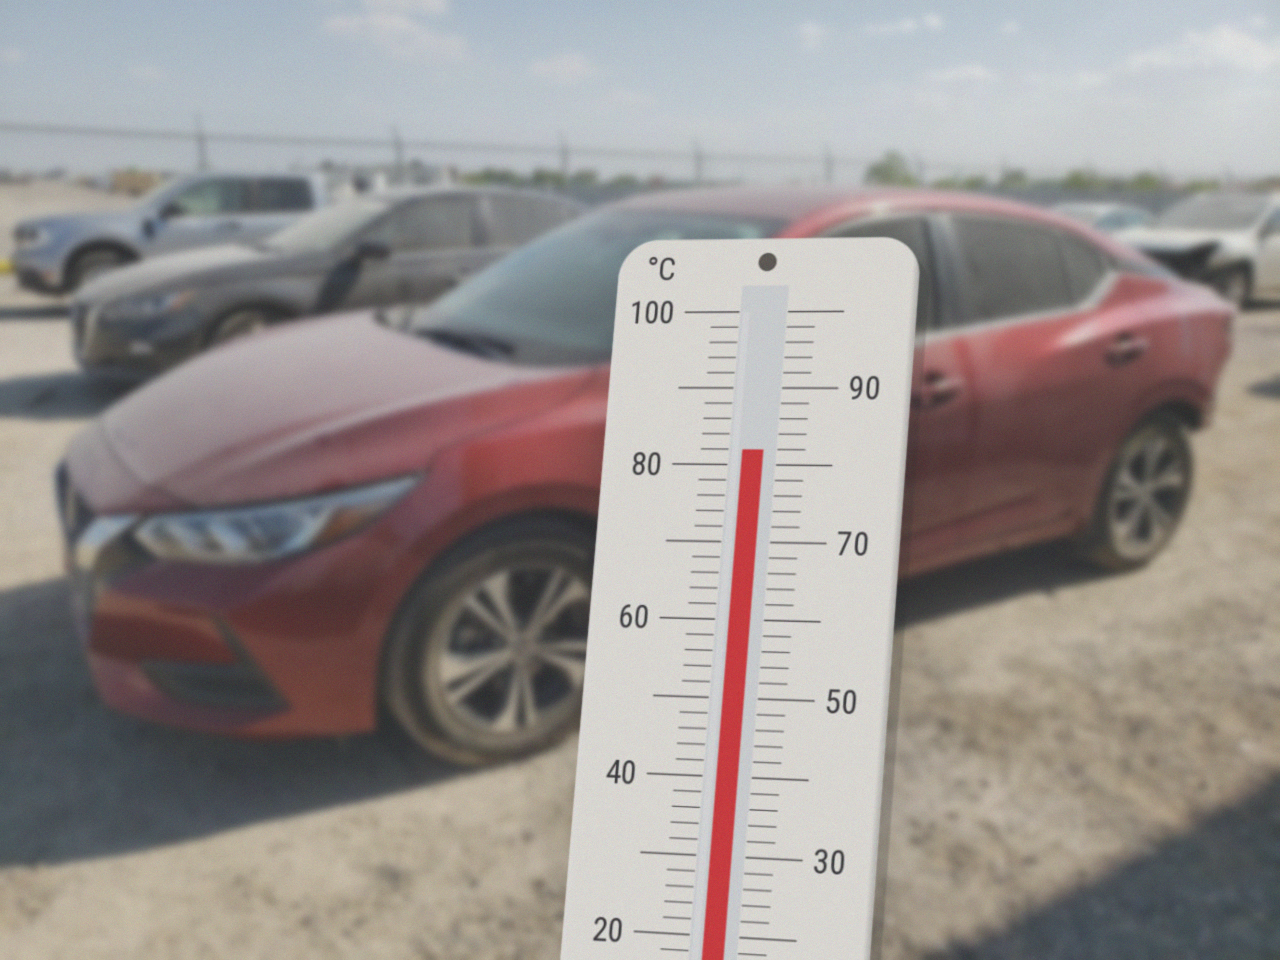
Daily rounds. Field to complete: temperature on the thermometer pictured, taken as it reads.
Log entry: 82 °C
